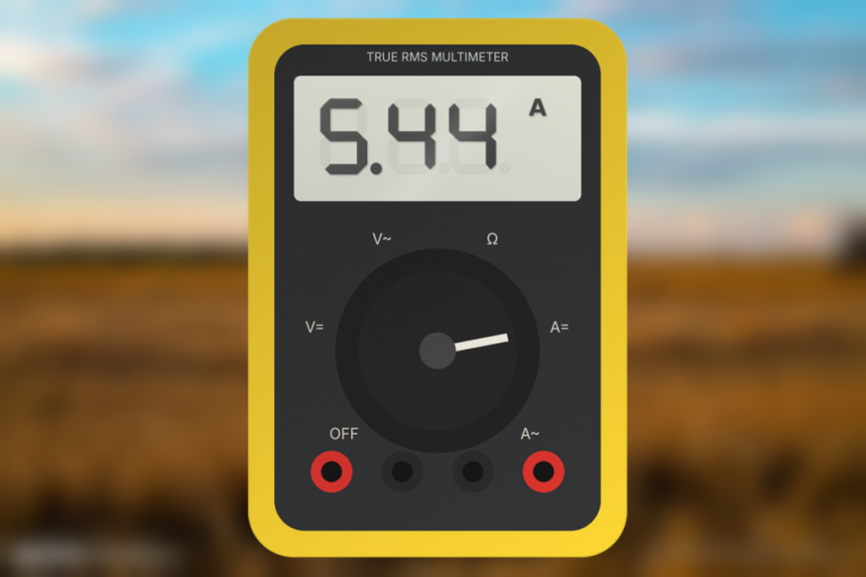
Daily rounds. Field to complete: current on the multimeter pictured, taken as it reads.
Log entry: 5.44 A
